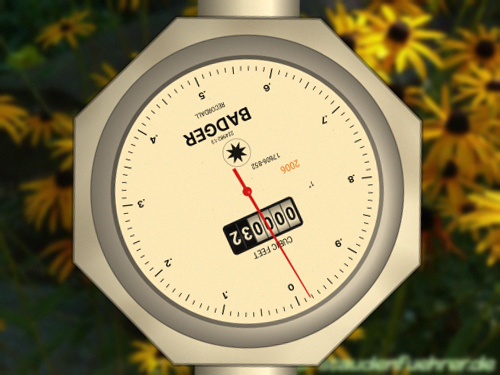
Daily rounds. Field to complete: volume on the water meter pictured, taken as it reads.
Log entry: 31.98 ft³
